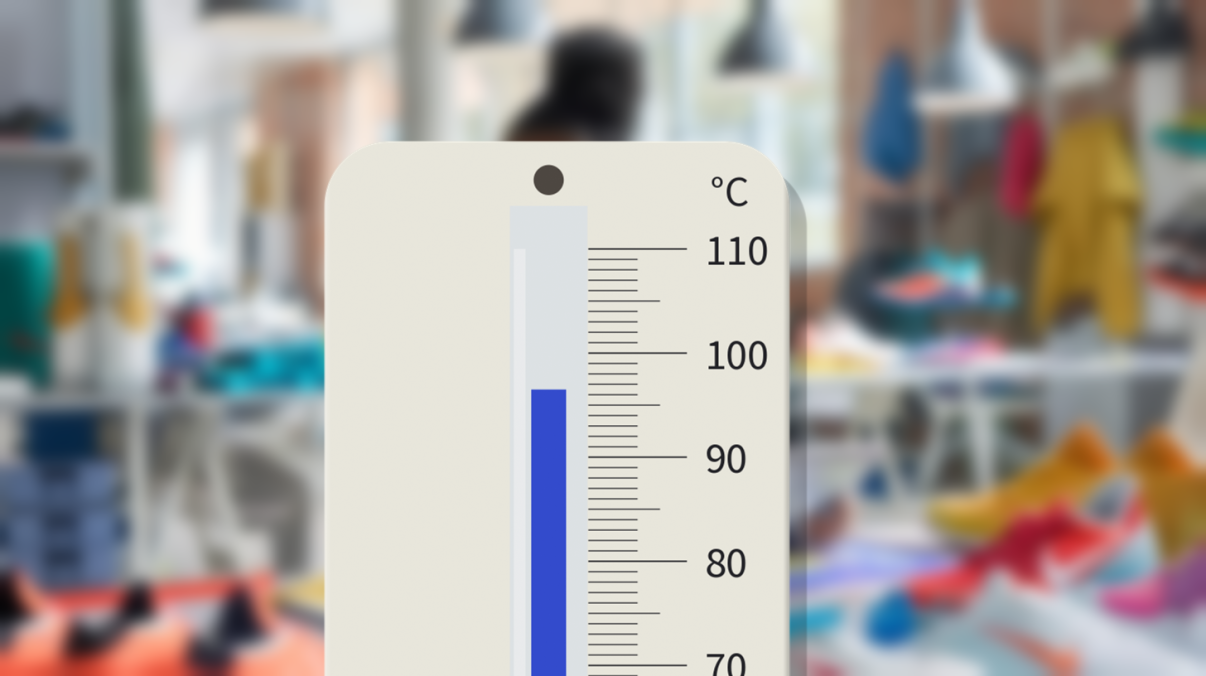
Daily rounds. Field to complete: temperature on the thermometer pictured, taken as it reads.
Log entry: 96.5 °C
